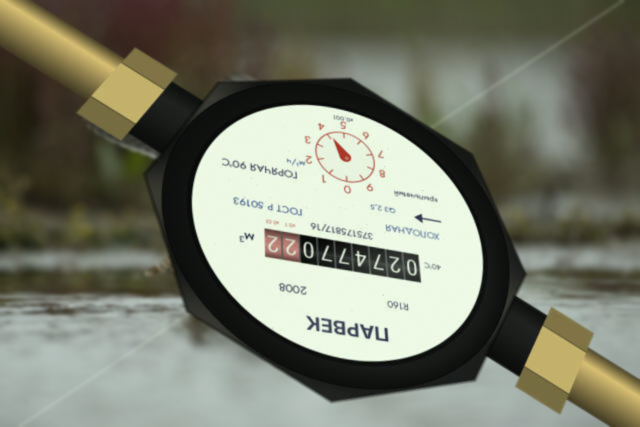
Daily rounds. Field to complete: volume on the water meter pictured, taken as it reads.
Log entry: 274770.224 m³
